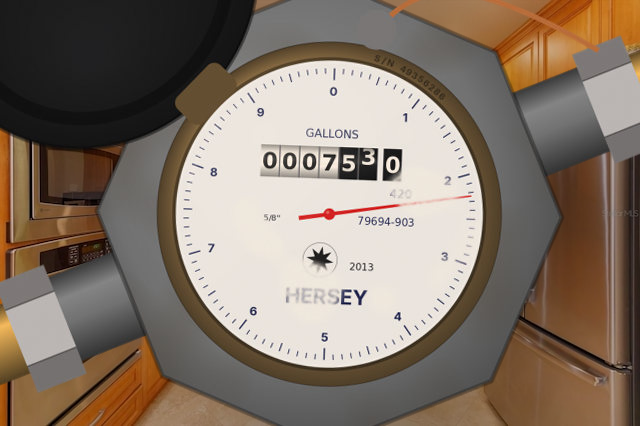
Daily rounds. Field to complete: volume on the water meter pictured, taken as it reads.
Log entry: 7532.2 gal
